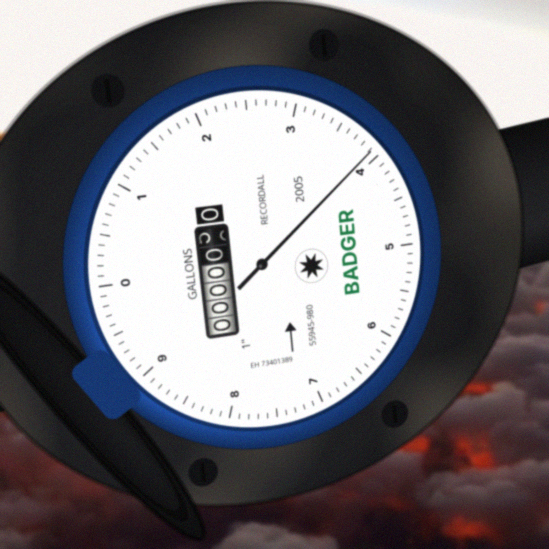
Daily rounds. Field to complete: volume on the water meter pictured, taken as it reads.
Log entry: 53.9 gal
